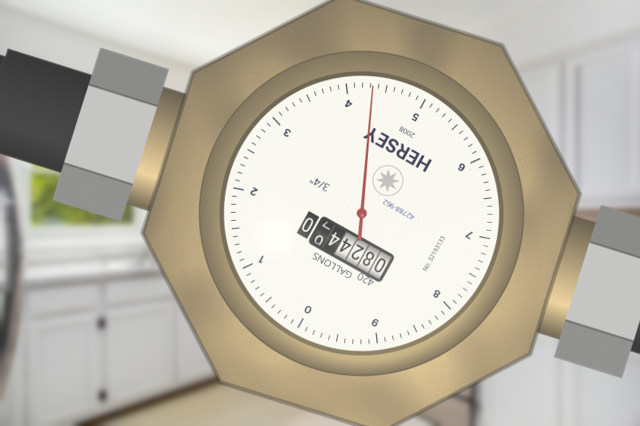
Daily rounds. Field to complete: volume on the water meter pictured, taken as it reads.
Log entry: 824464.3 gal
